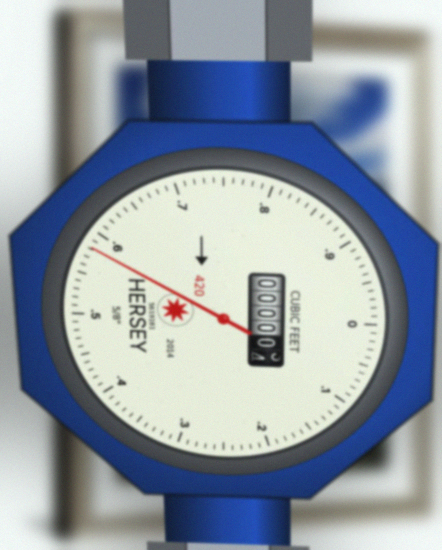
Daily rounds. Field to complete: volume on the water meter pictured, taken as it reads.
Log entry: 3.58 ft³
